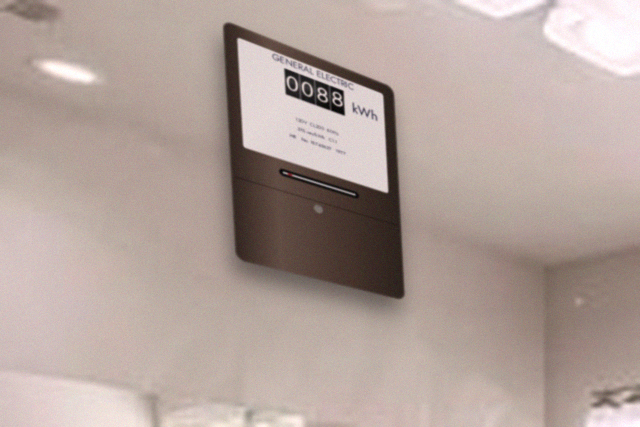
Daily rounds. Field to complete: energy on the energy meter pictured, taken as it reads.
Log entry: 88 kWh
